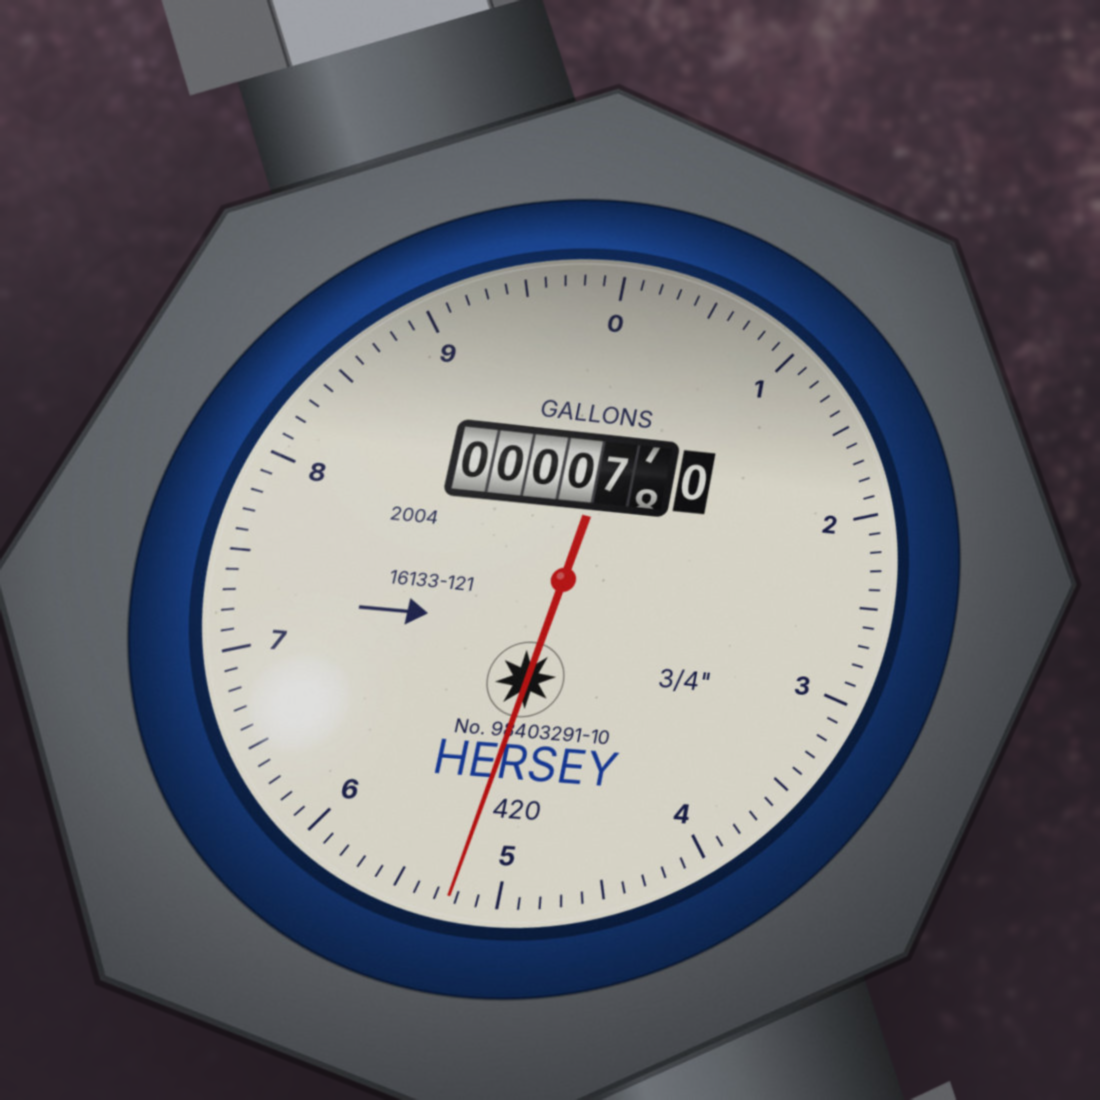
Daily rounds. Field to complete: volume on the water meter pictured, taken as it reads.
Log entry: 775.2 gal
